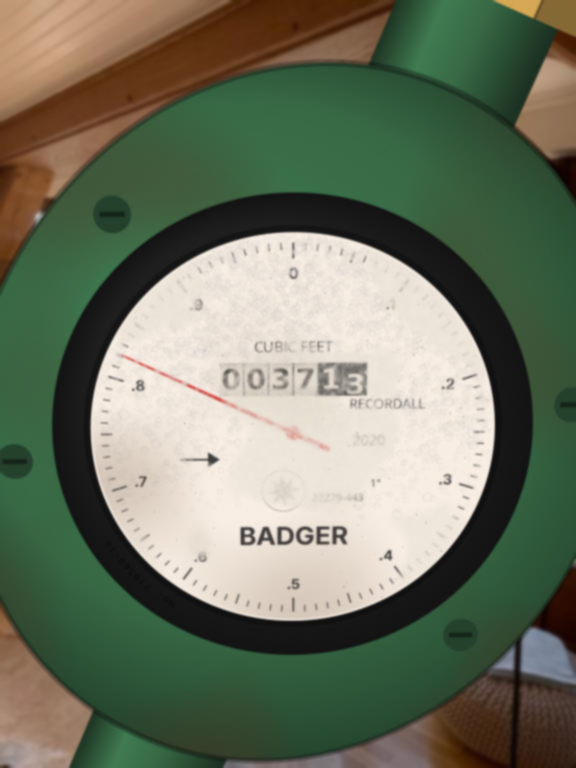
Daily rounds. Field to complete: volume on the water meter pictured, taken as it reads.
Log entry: 3712.82 ft³
